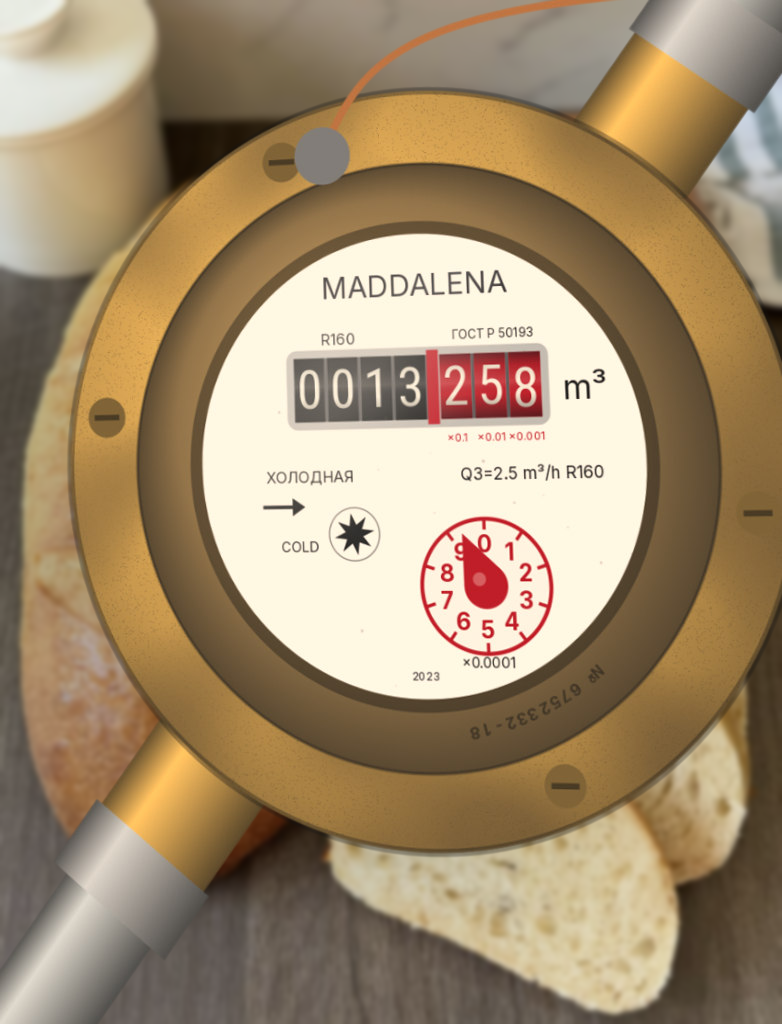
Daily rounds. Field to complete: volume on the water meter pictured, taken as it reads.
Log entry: 13.2579 m³
